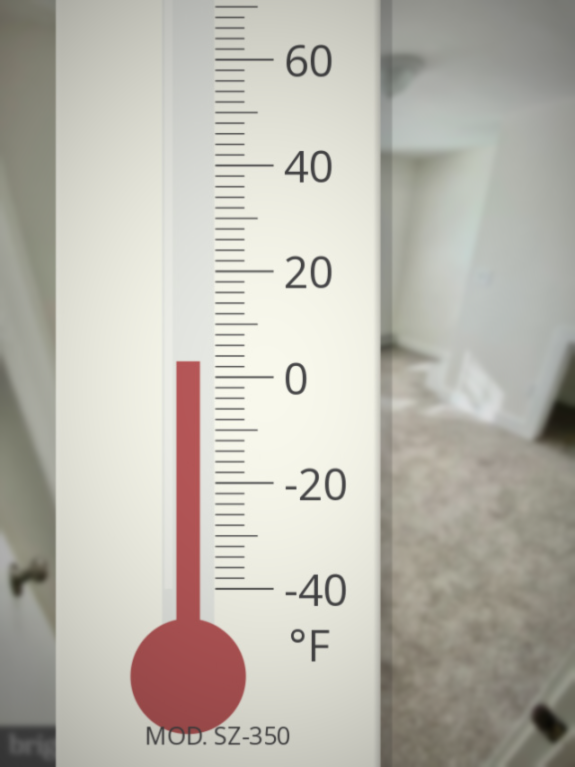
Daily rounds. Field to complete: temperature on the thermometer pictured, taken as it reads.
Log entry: 3 °F
